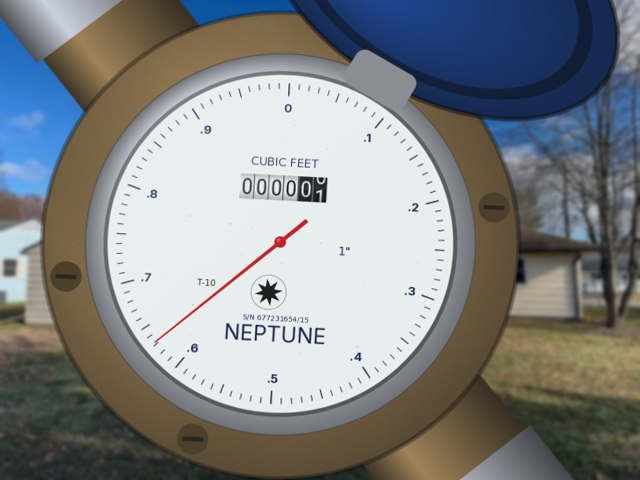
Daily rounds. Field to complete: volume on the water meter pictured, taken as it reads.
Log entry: 0.63 ft³
